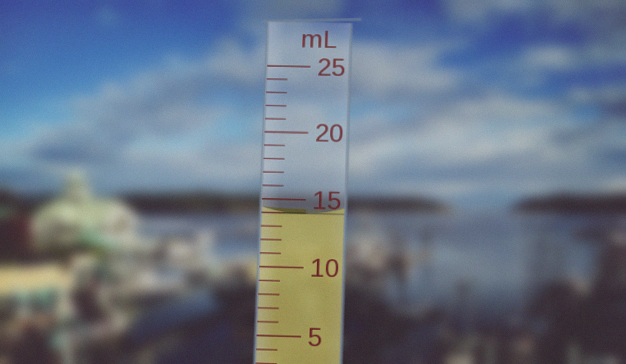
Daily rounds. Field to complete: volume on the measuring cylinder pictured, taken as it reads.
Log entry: 14 mL
